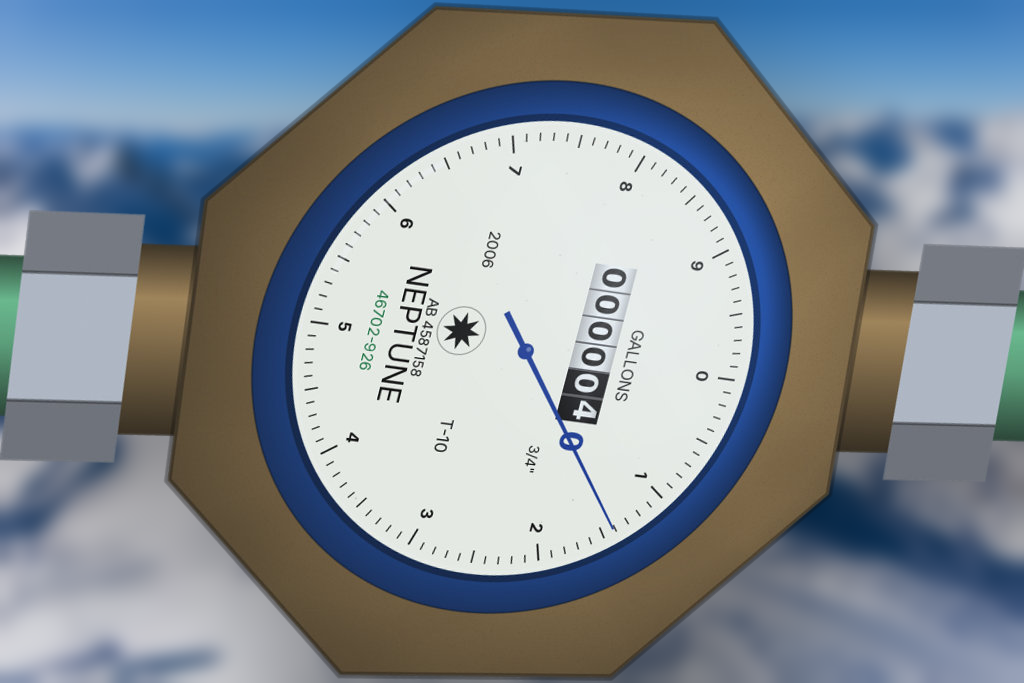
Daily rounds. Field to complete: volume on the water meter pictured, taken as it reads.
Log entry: 41.4 gal
